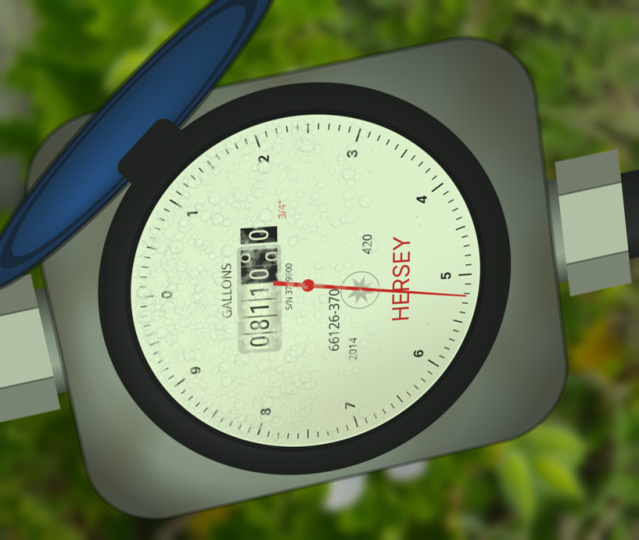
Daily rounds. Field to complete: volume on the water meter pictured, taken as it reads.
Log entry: 811085.2 gal
